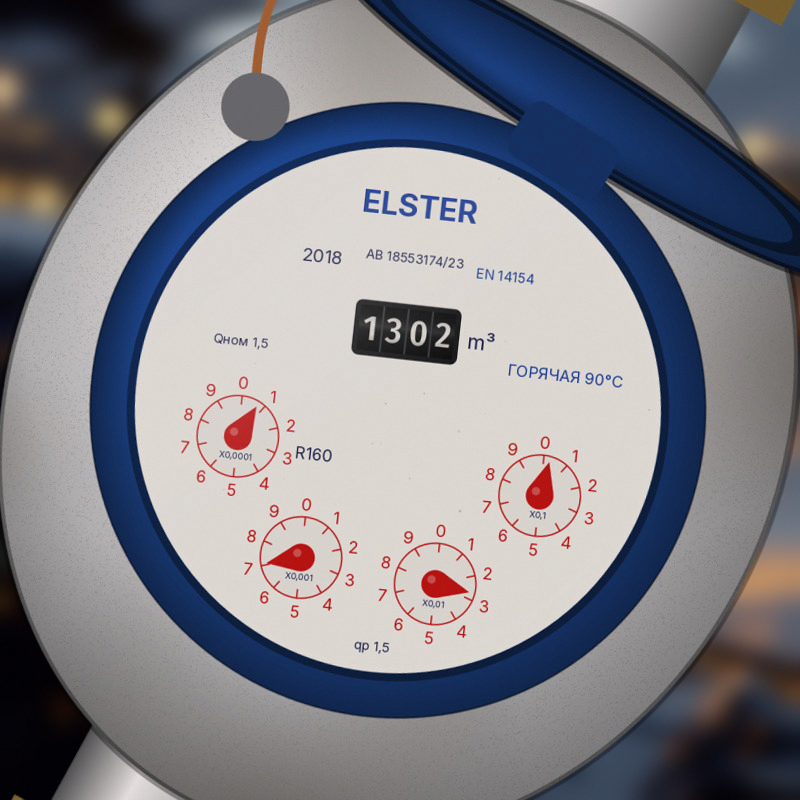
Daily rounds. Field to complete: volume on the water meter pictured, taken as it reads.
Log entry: 1302.0270 m³
